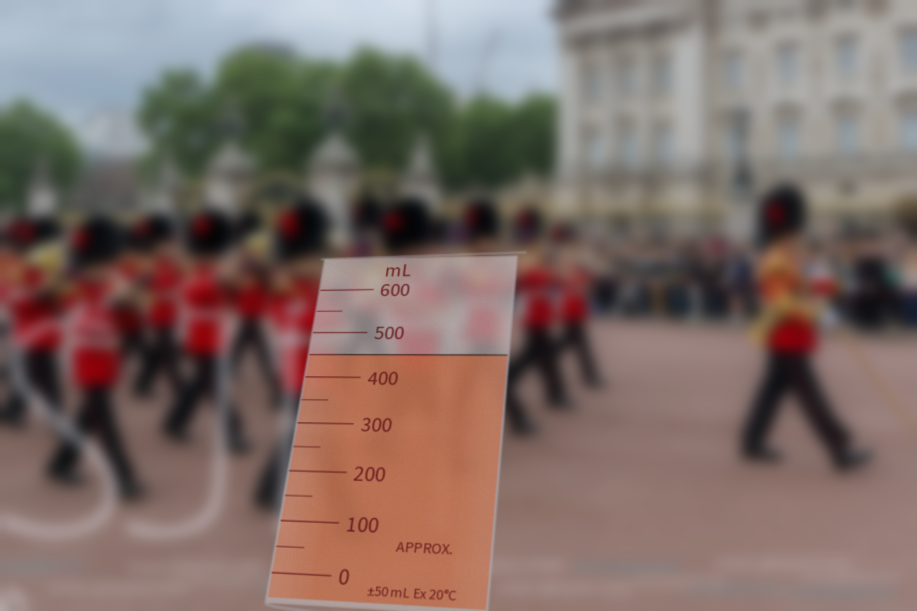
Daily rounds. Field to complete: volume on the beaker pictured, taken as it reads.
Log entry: 450 mL
